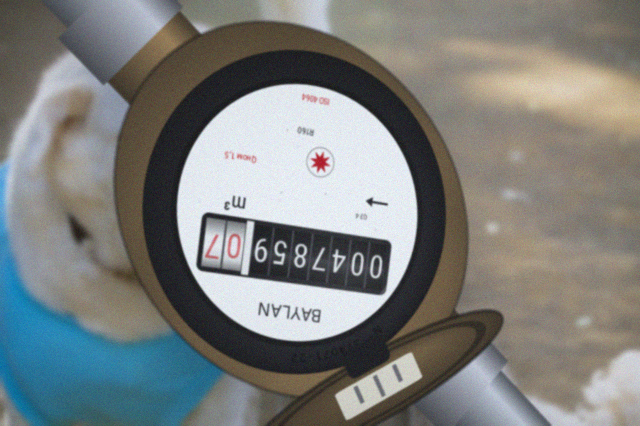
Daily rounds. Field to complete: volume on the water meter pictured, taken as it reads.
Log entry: 47859.07 m³
